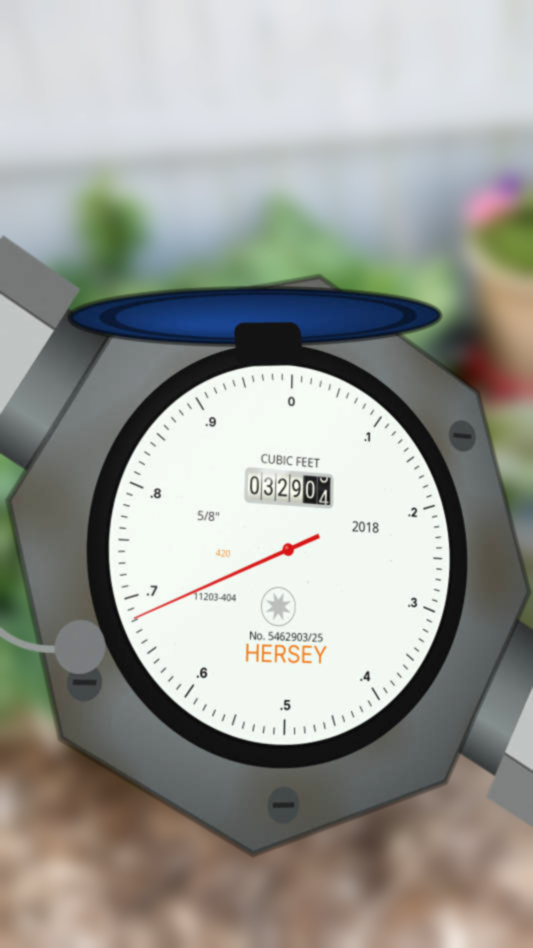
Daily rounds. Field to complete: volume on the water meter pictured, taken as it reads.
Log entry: 32903.68 ft³
